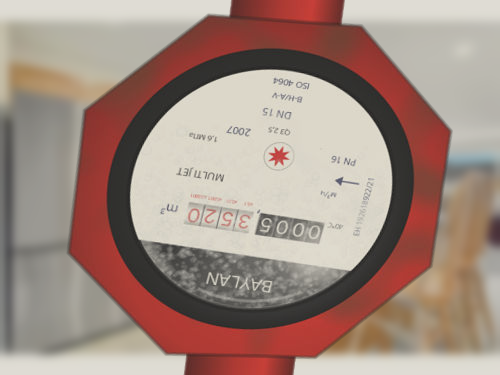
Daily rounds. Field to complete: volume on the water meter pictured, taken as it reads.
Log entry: 5.3520 m³
